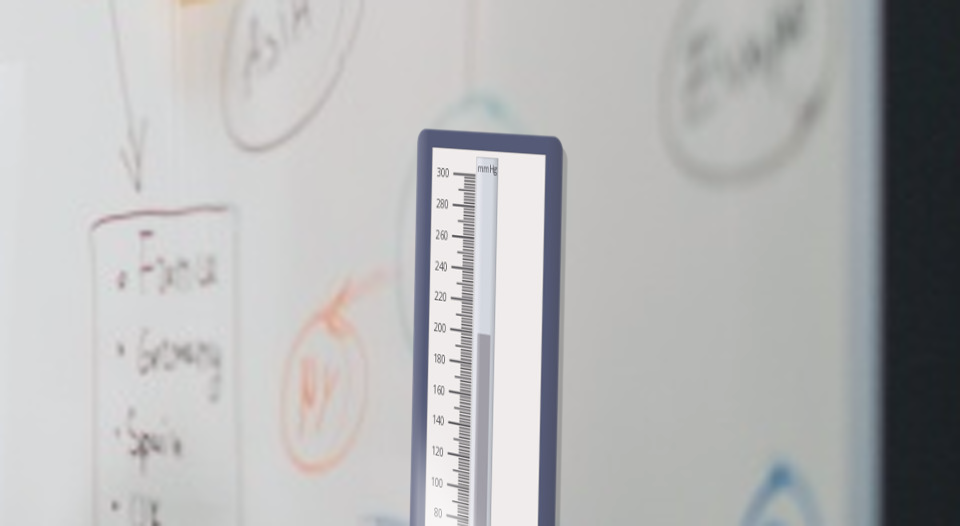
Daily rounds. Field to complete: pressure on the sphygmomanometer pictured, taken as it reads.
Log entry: 200 mmHg
